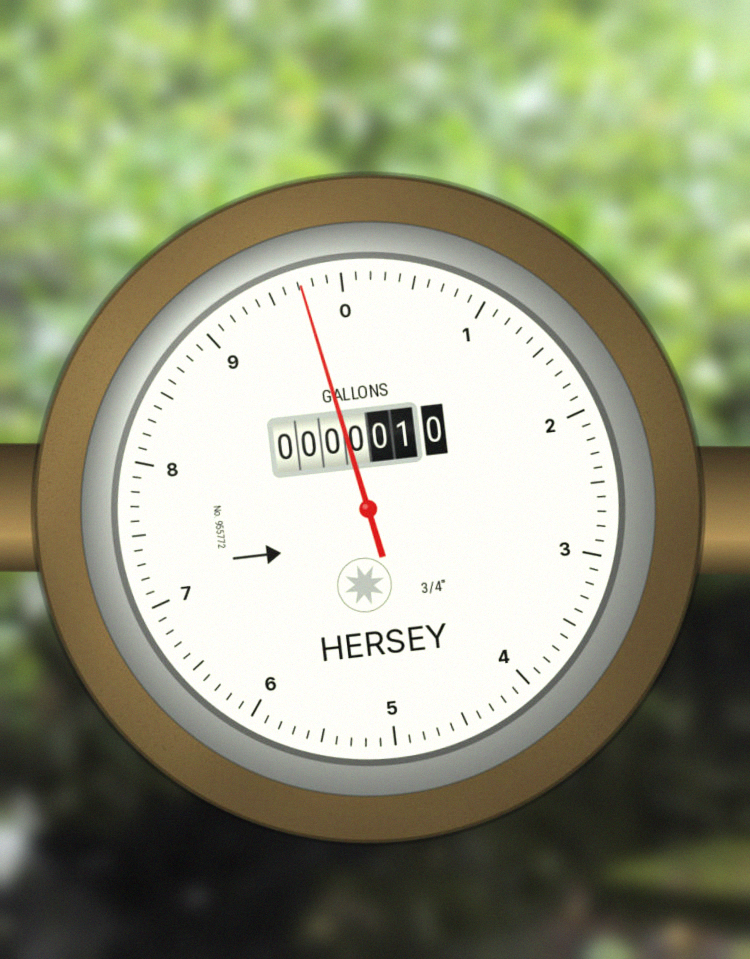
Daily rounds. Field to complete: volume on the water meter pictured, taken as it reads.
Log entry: 9.7 gal
